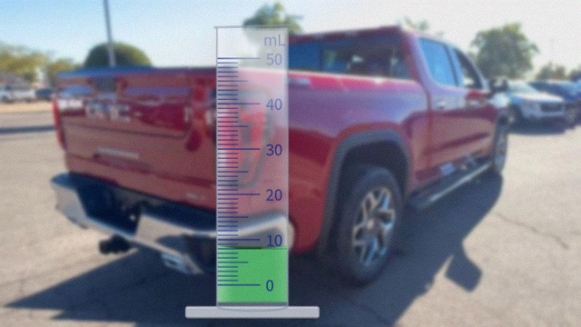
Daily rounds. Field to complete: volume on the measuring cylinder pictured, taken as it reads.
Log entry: 8 mL
